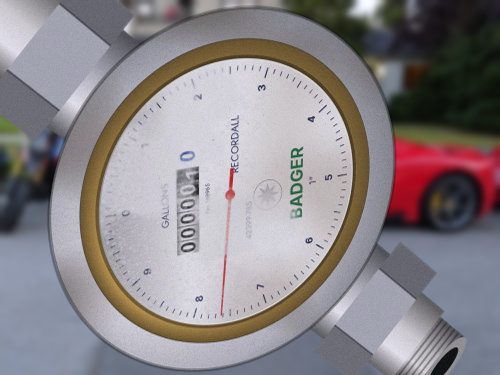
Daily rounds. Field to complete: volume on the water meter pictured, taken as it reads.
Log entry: 7.6 gal
